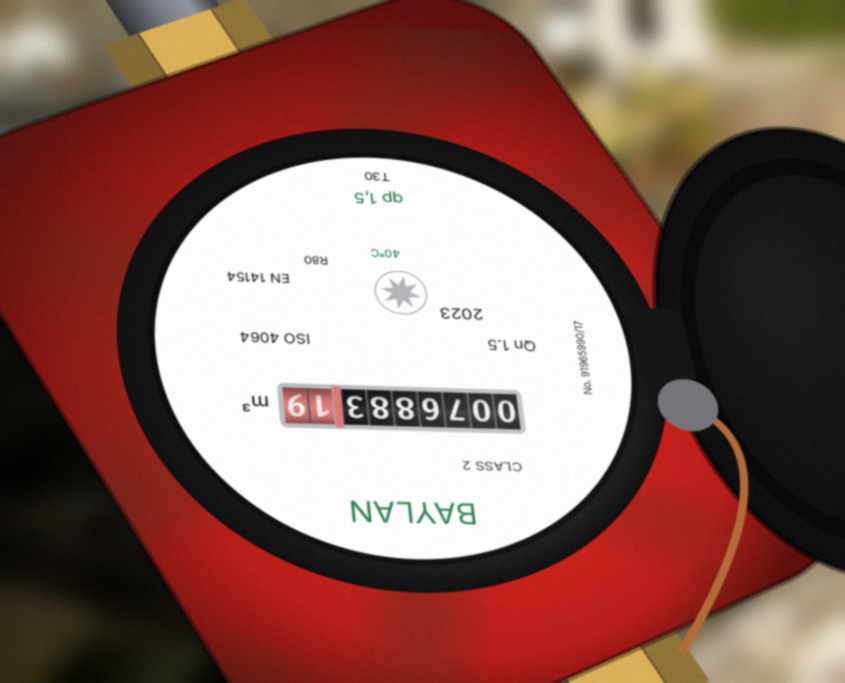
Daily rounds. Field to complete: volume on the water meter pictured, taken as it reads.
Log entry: 76883.19 m³
